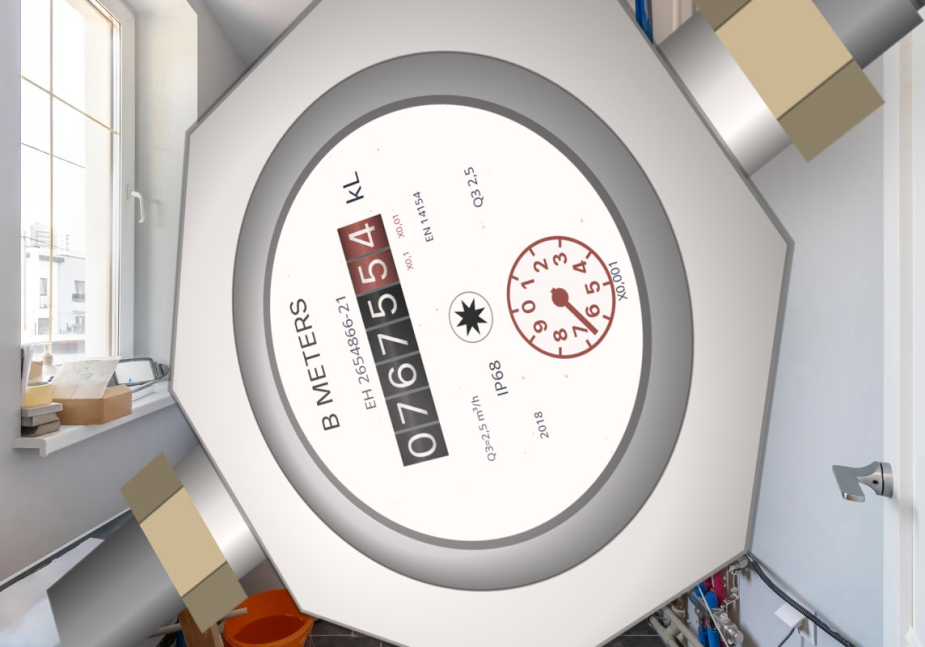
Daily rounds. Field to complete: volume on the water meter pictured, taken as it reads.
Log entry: 7675.546 kL
